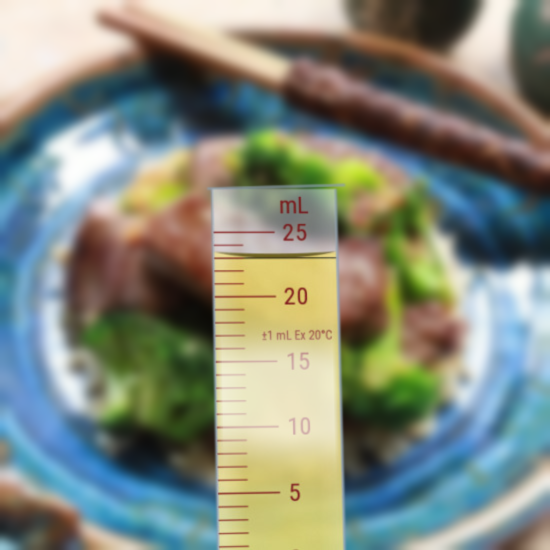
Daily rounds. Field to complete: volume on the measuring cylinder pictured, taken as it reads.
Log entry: 23 mL
